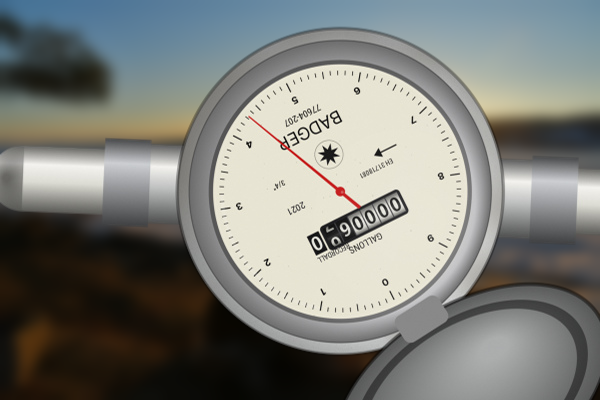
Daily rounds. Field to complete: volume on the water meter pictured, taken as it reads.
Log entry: 664.3 gal
